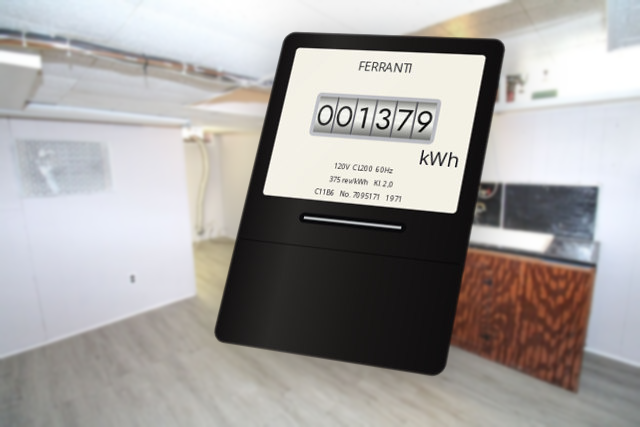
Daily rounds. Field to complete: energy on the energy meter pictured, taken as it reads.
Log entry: 1379 kWh
